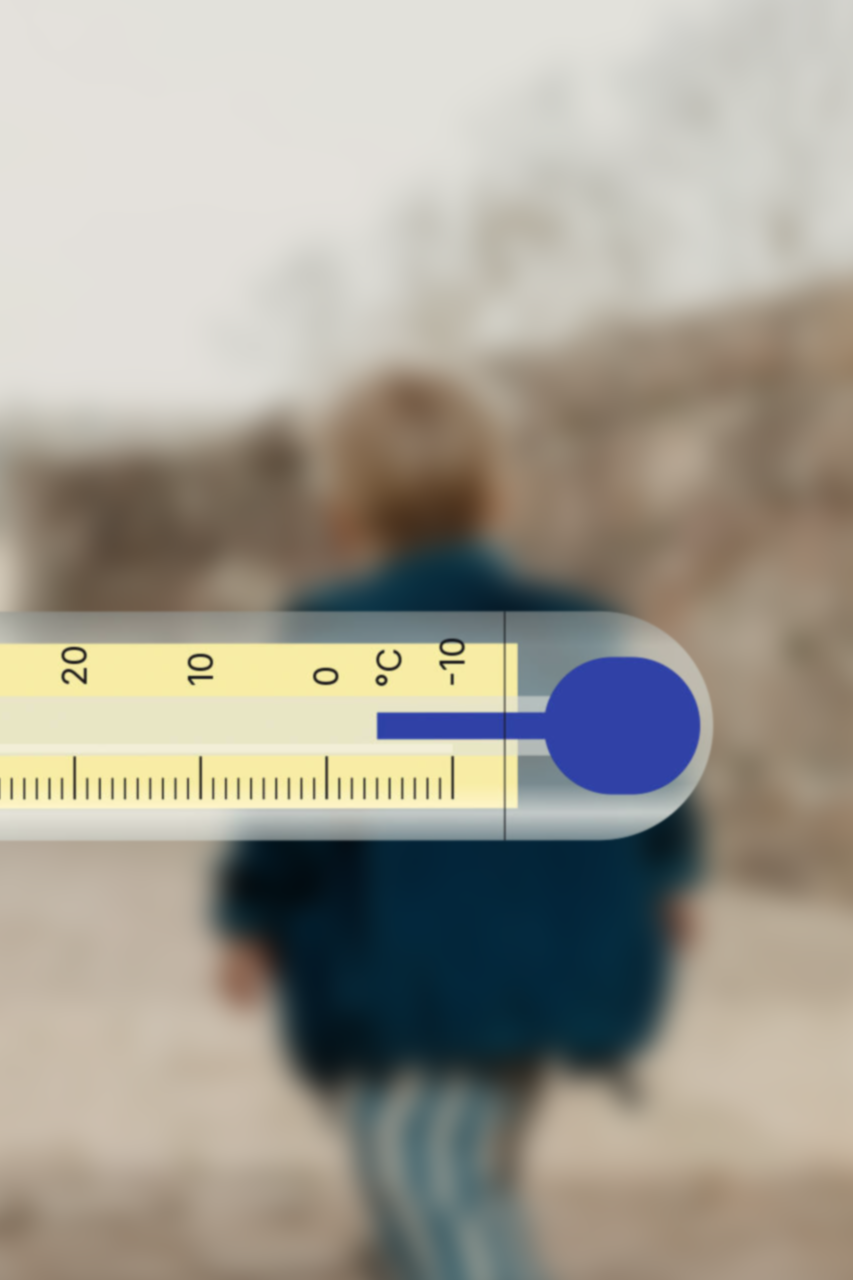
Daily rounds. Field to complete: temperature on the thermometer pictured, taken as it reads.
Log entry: -4 °C
